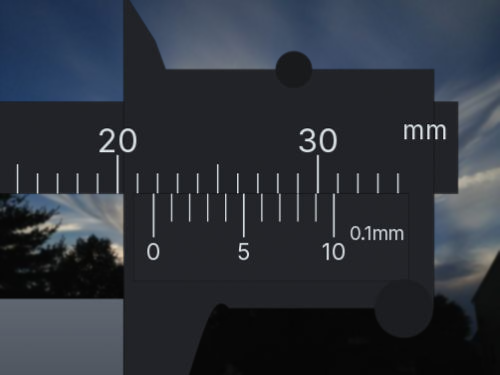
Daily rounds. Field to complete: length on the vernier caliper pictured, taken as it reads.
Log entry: 21.8 mm
